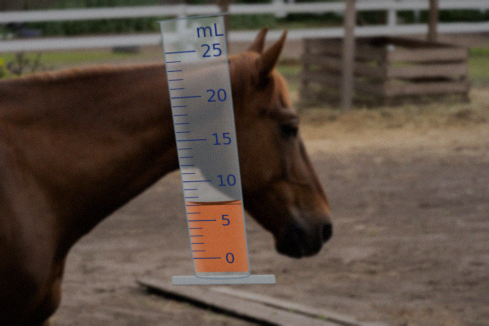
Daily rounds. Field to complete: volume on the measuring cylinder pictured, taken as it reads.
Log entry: 7 mL
